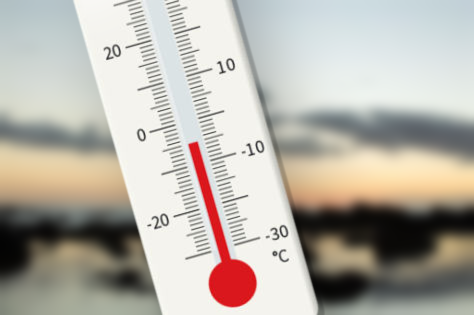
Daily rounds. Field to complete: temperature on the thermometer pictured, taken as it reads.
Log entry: -5 °C
